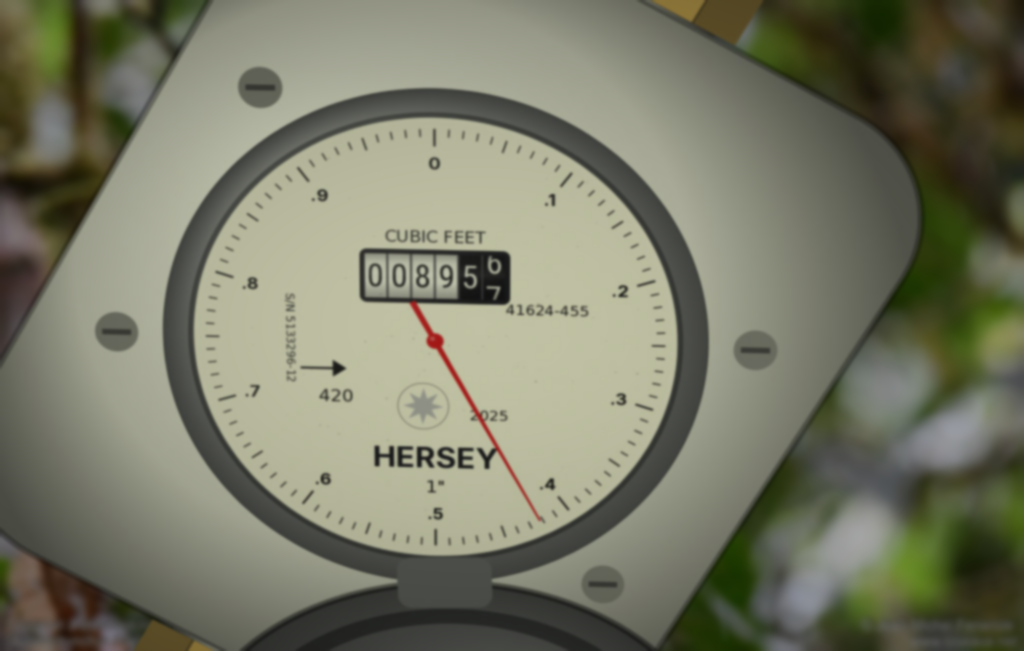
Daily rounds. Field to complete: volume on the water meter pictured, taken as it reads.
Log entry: 8956.42 ft³
